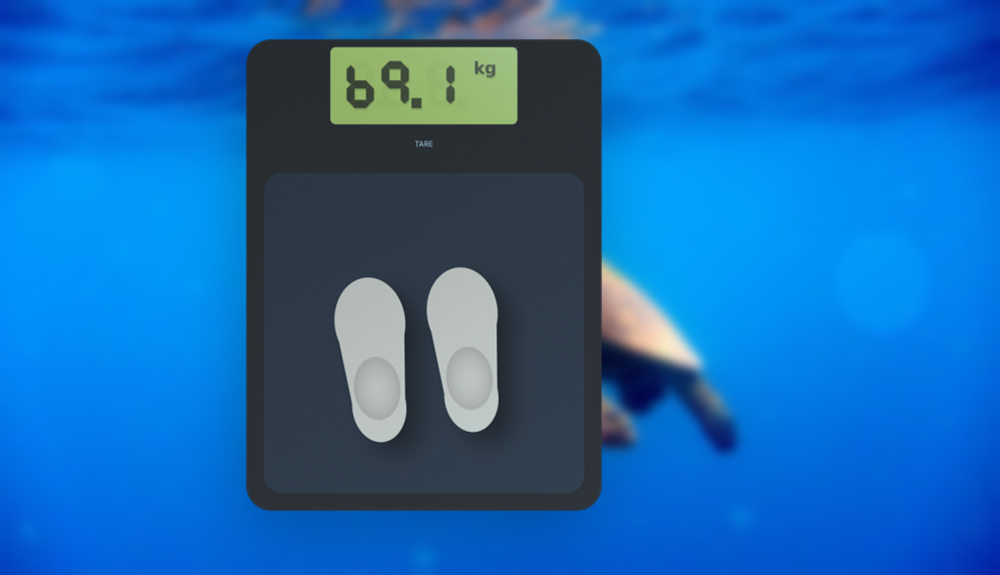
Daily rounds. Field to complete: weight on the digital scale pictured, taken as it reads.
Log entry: 69.1 kg
